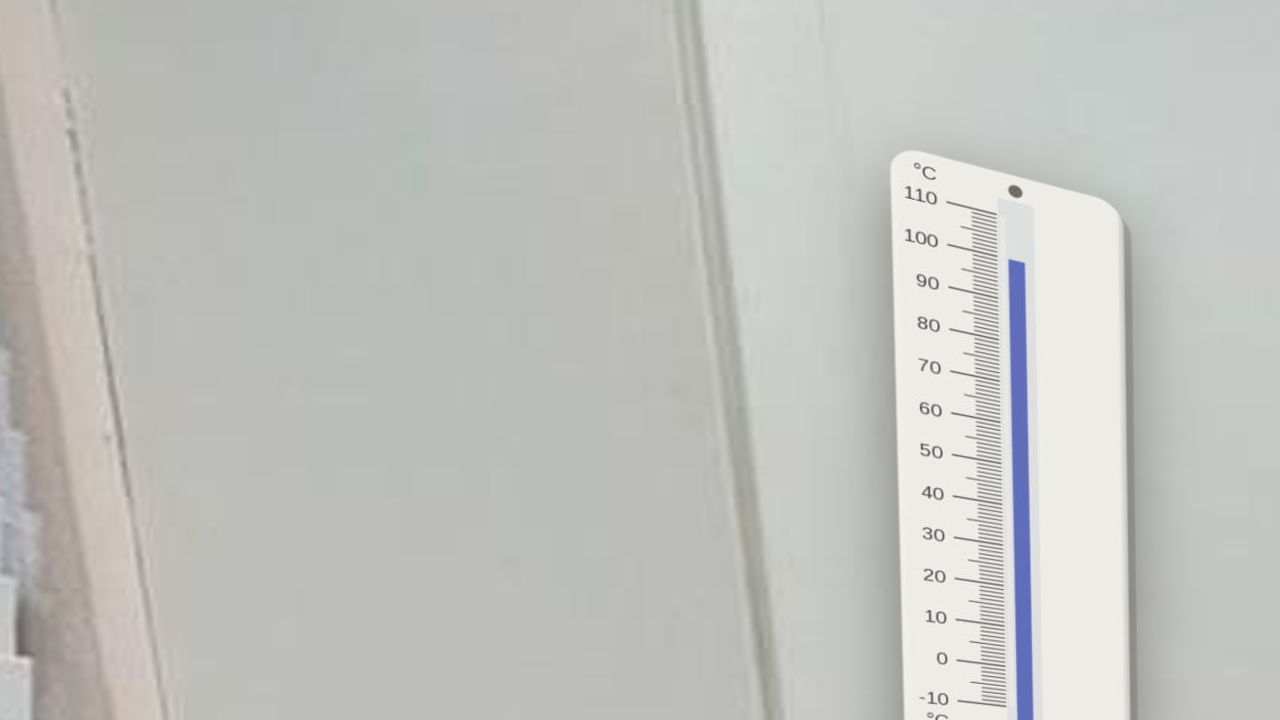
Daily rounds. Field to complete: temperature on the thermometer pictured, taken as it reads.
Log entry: 100 °C
